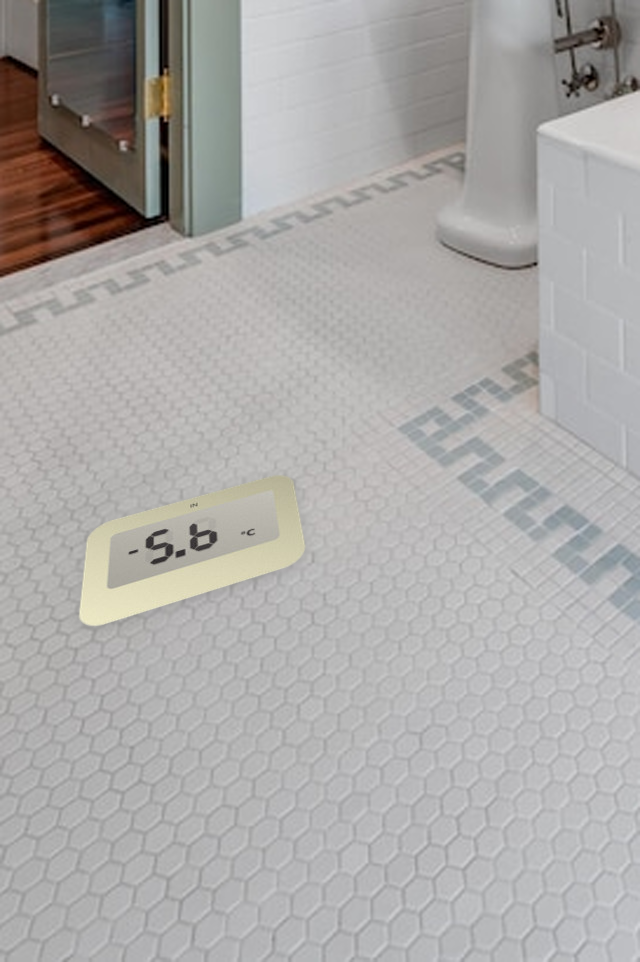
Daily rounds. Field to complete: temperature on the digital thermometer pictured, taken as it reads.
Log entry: -5.6 °C
